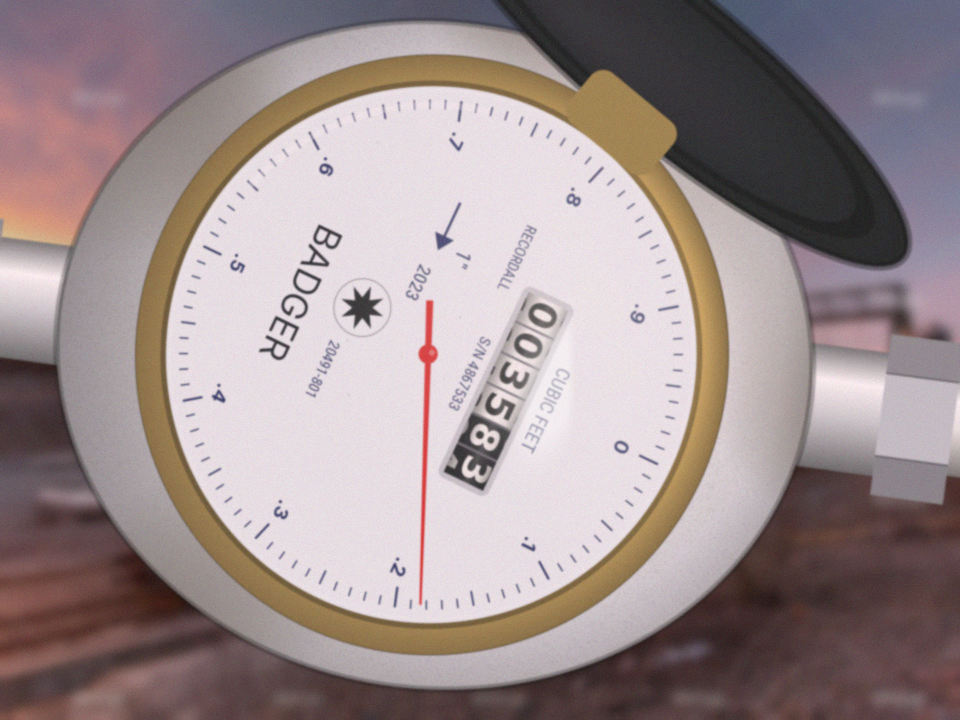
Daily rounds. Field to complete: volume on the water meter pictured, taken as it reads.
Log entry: 3583.18 ft³
